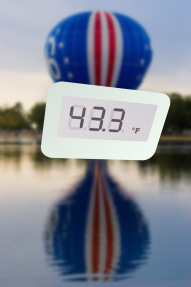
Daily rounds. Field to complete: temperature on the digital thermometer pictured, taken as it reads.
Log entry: 43.3 °F
